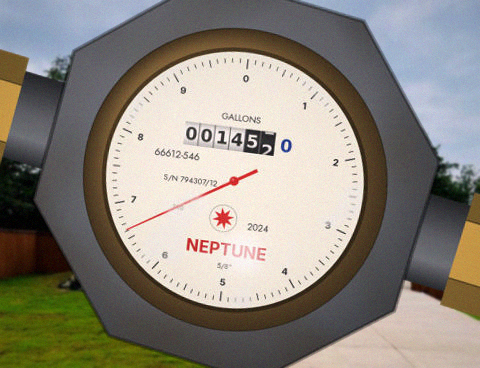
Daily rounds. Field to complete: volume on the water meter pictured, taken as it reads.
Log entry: 14516.6 gal
